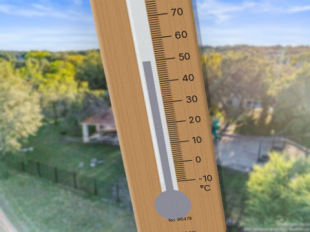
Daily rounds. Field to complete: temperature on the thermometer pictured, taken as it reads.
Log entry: 50 °C
